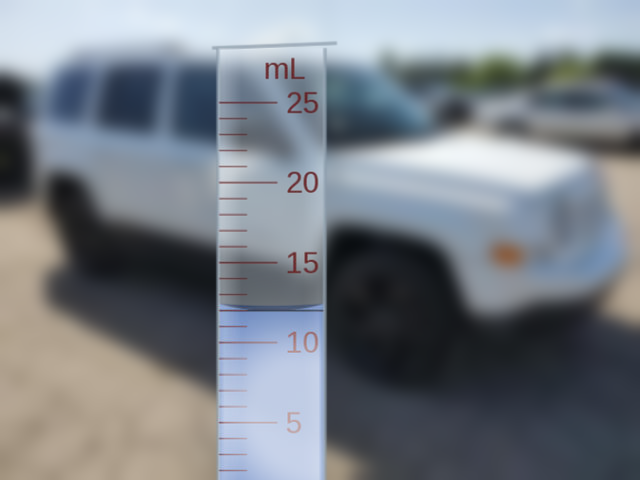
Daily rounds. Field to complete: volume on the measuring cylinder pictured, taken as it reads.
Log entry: 12 mL
